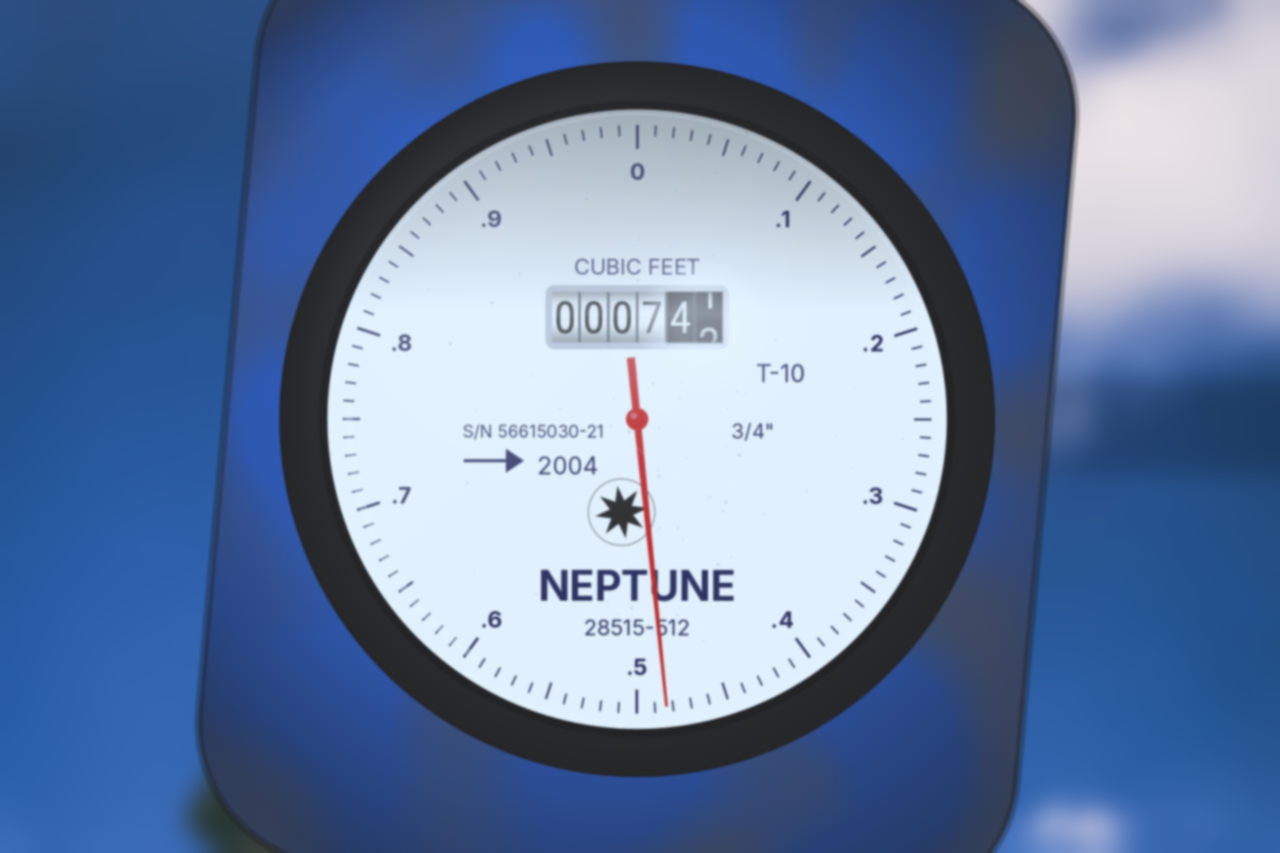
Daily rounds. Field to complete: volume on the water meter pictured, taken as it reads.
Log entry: 741.48 ft³
